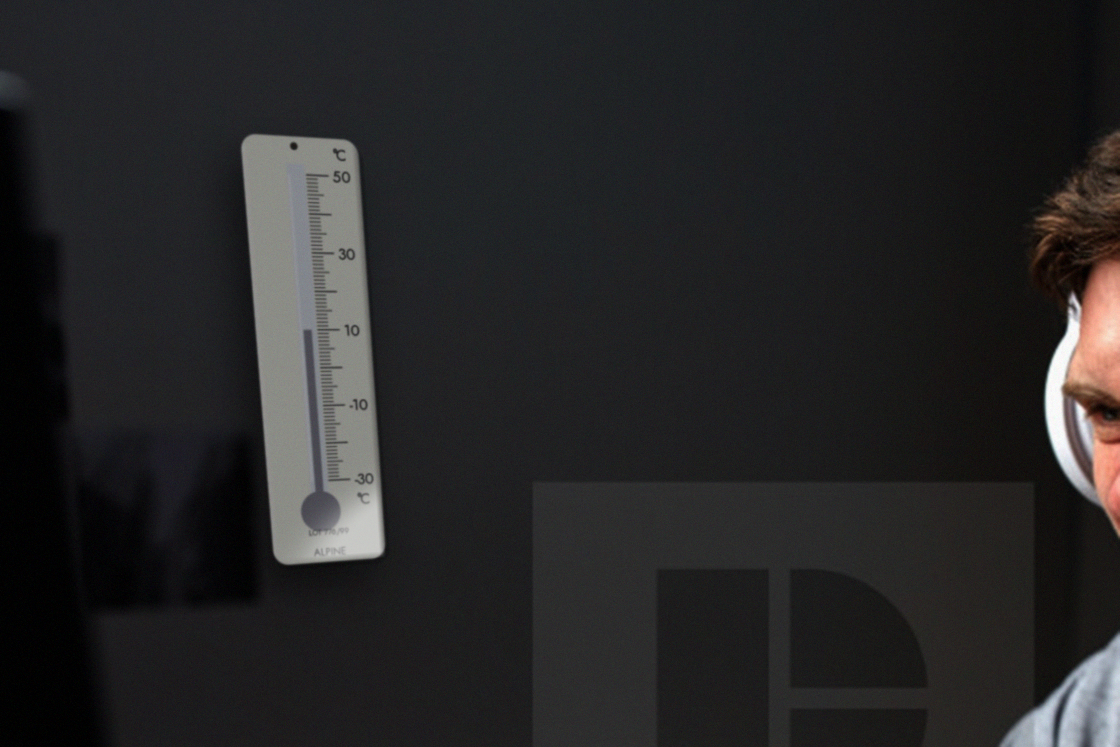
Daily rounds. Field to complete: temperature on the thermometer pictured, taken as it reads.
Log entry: 10 °C
